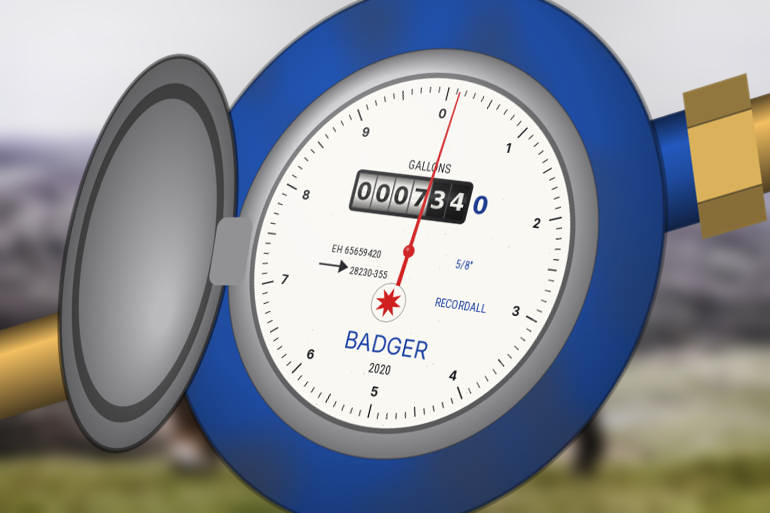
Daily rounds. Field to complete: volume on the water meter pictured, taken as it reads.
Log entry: 7340.1 gal
